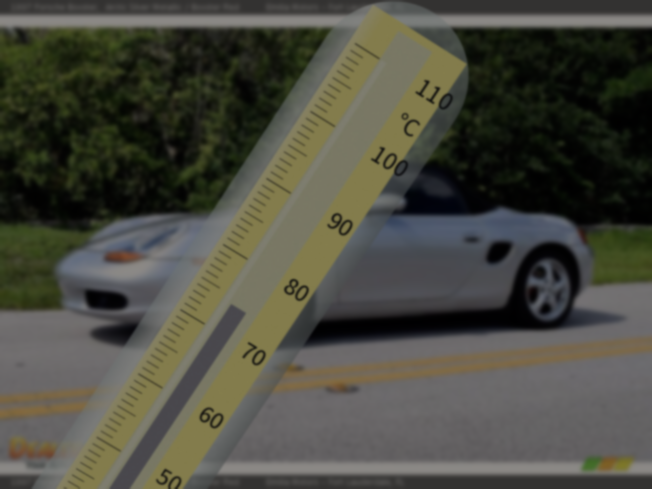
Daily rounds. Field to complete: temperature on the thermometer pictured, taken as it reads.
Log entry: 74 °C
